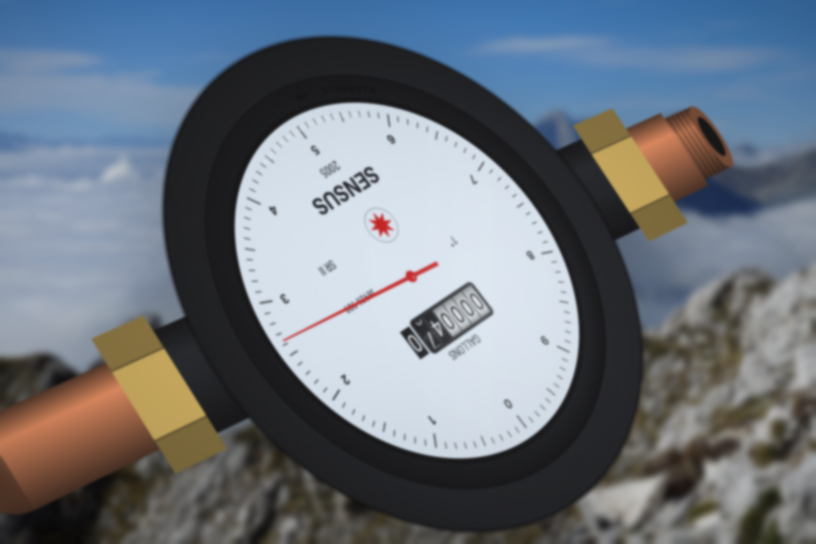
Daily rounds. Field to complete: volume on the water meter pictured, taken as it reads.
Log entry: 472.6 gal
